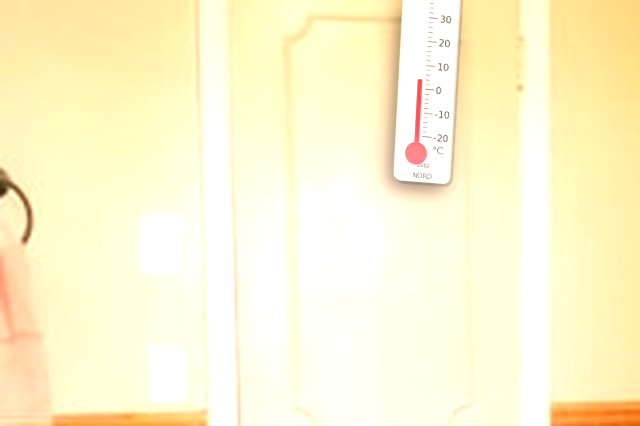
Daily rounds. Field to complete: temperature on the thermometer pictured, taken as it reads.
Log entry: 4 °C
